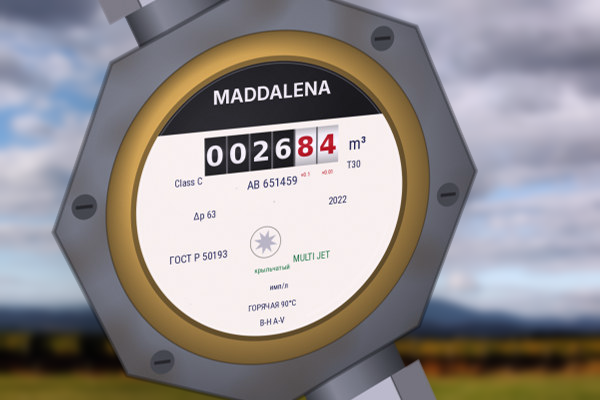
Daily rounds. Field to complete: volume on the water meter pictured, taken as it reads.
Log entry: 26.84 m³
